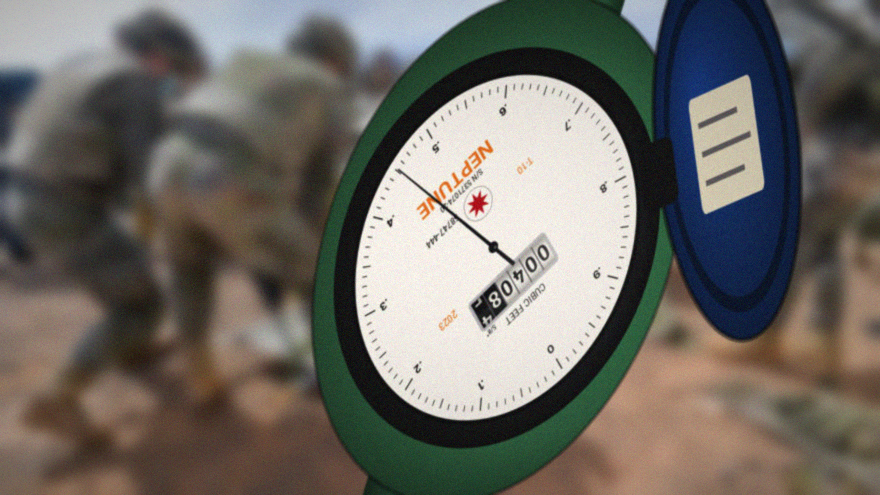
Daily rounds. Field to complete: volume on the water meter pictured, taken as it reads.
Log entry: 4084.45 ft³
